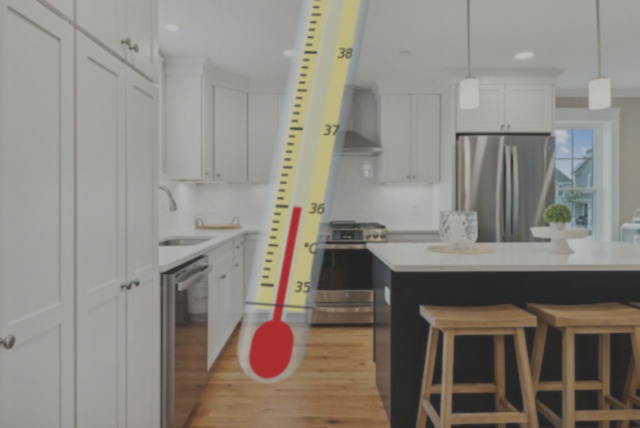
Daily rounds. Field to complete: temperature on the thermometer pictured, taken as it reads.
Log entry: 36 °C
